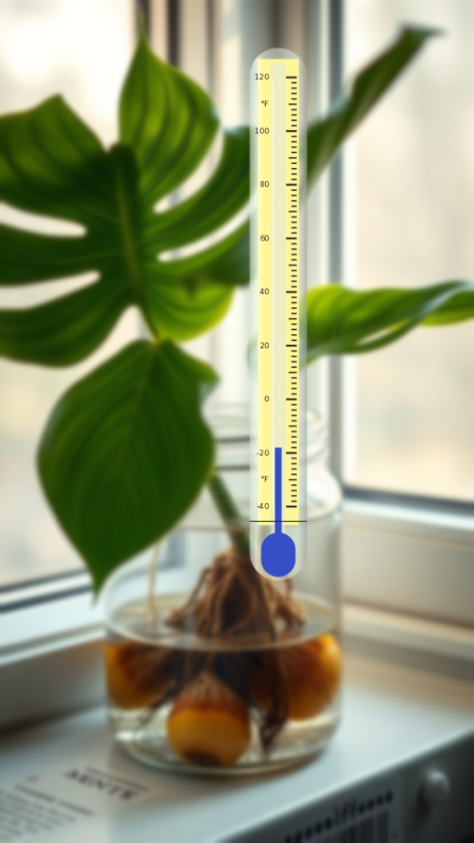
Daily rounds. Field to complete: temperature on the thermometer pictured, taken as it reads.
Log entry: -18 °F
